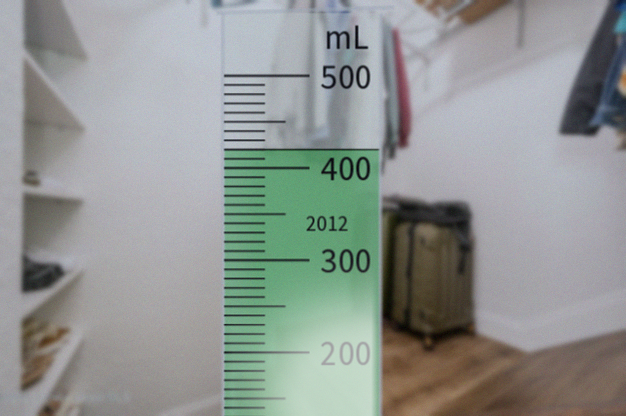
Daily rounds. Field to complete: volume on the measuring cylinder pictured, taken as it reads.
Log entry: 420 mL
